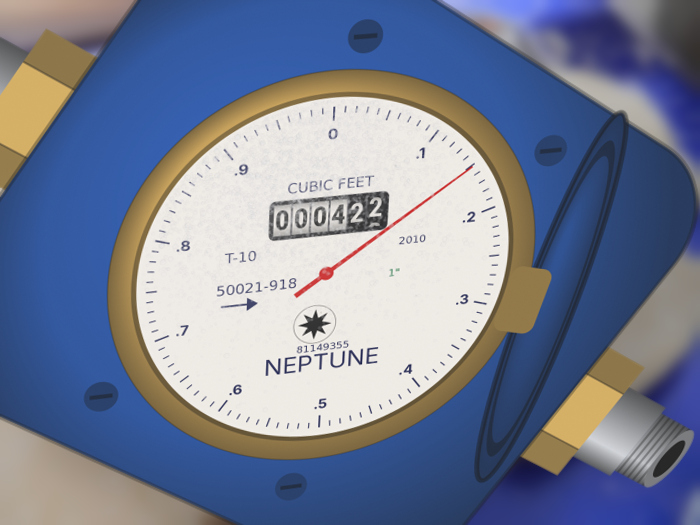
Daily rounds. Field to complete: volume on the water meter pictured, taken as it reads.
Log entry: 422.15 ft³
